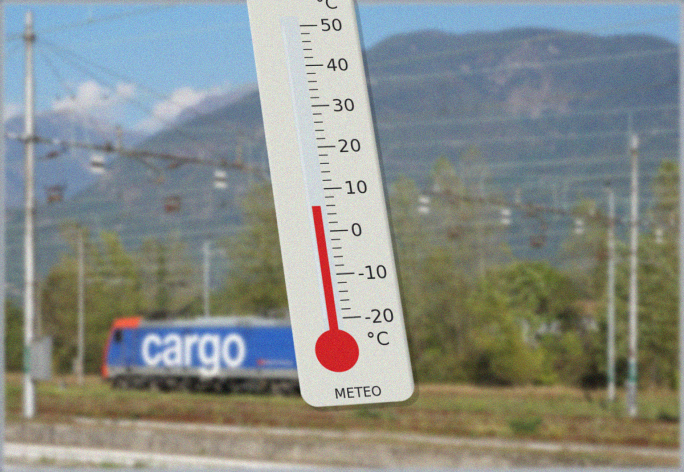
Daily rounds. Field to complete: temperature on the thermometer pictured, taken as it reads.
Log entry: 6 °C
